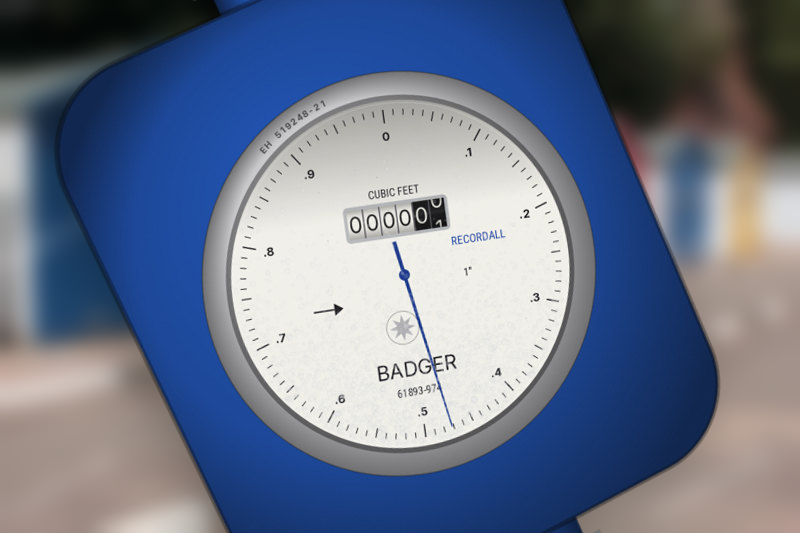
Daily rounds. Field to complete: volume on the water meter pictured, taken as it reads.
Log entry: 0.47 ft³
